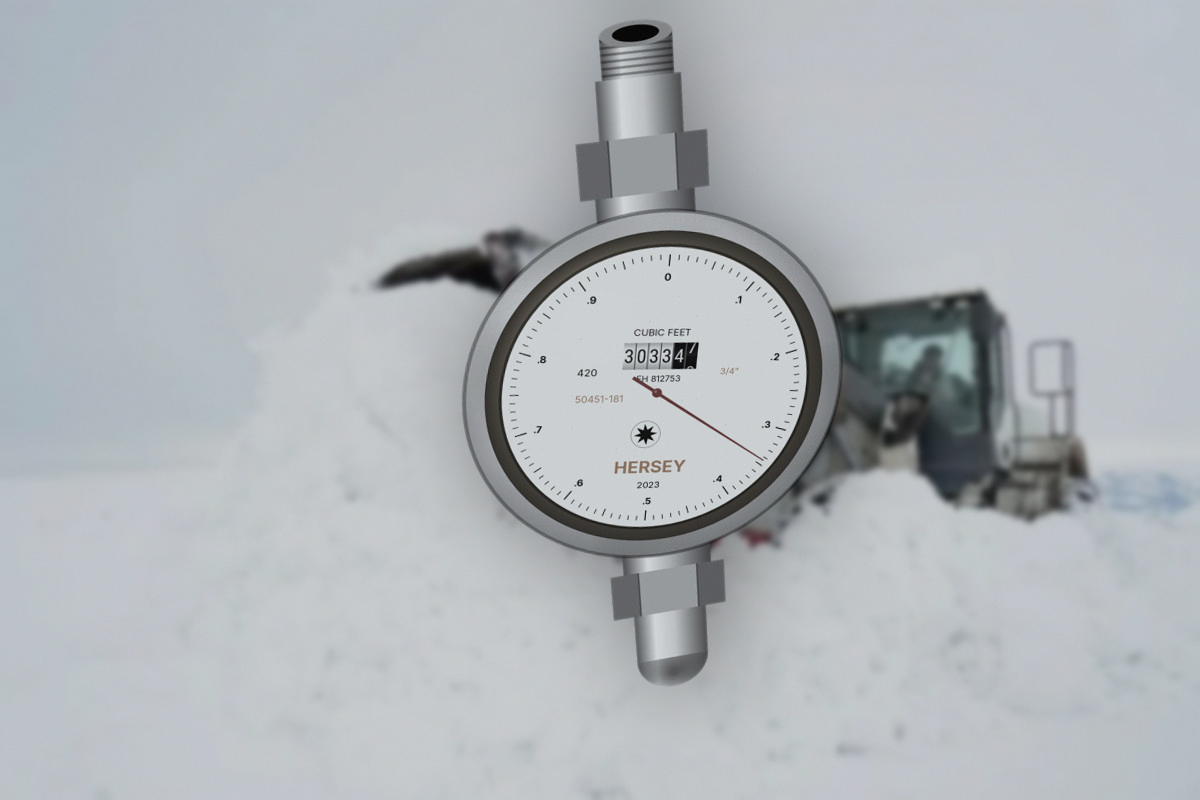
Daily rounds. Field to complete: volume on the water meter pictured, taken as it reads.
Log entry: 303347.34 ft³
